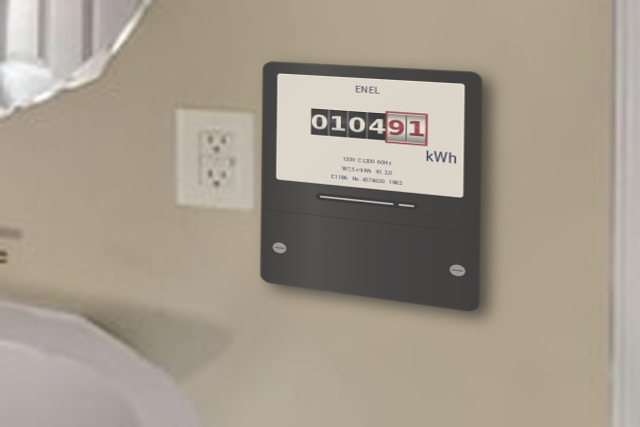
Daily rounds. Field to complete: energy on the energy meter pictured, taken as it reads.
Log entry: 104.91 kWh
